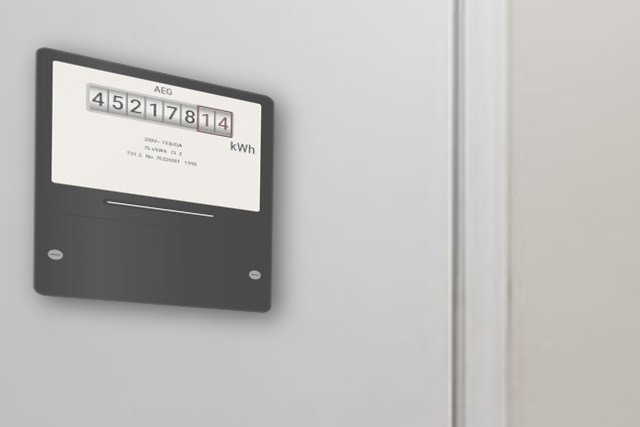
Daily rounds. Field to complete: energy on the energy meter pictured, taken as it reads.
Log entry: 452178.14 kWh
